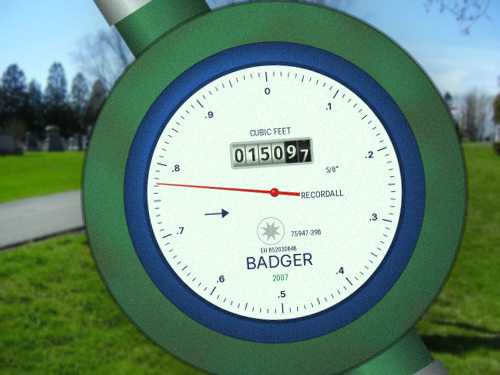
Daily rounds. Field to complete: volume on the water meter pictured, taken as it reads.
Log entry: 15096.77 ft³
